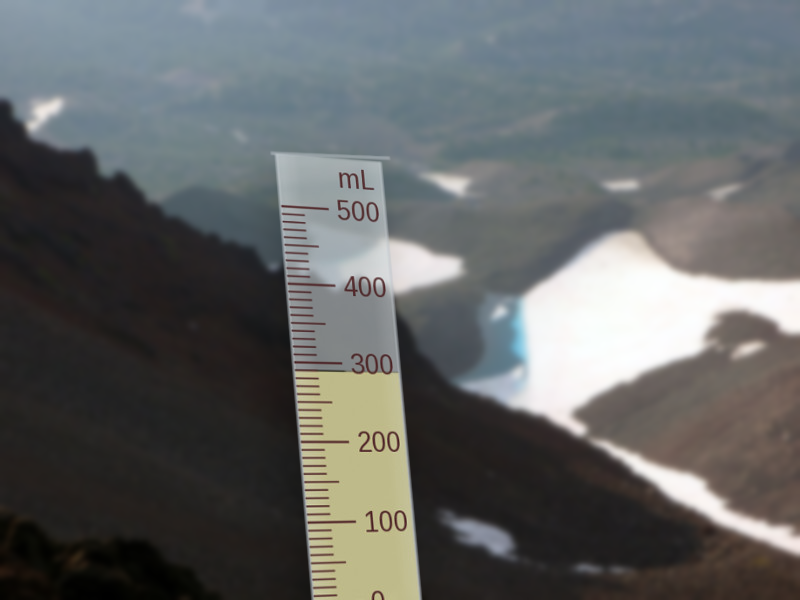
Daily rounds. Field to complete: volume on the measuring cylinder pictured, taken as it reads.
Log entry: 290 mL
